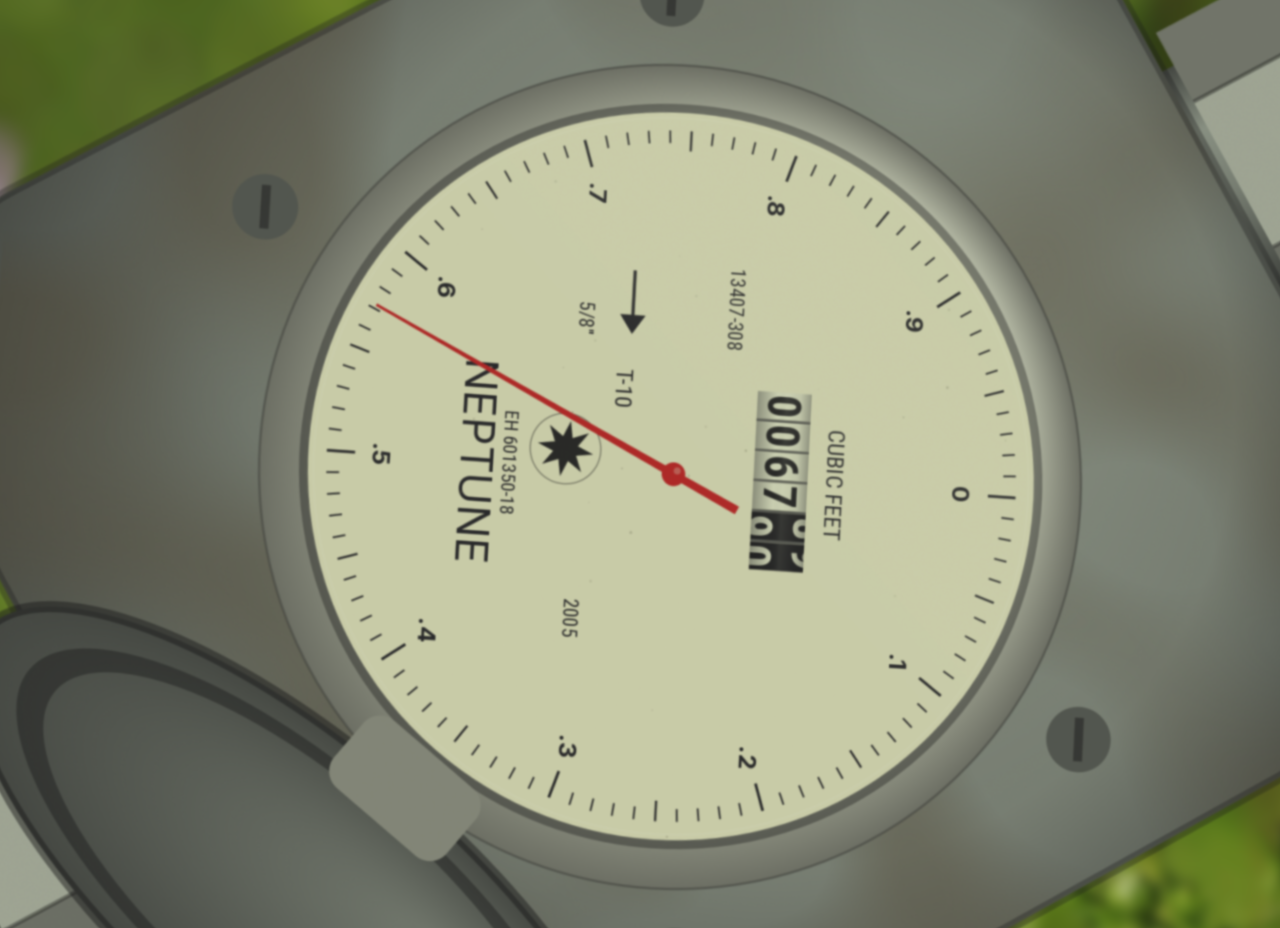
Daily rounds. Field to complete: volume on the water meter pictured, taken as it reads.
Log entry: 6789.57 ft³
